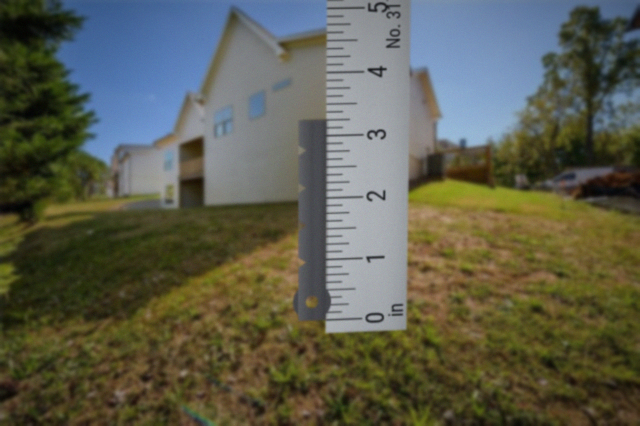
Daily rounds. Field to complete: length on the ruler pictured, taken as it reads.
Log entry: 3.25 in
